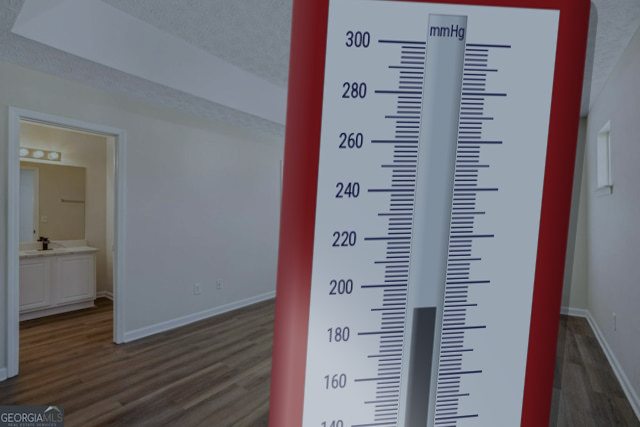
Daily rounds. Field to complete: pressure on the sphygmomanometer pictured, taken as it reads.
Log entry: 190 mmHg
